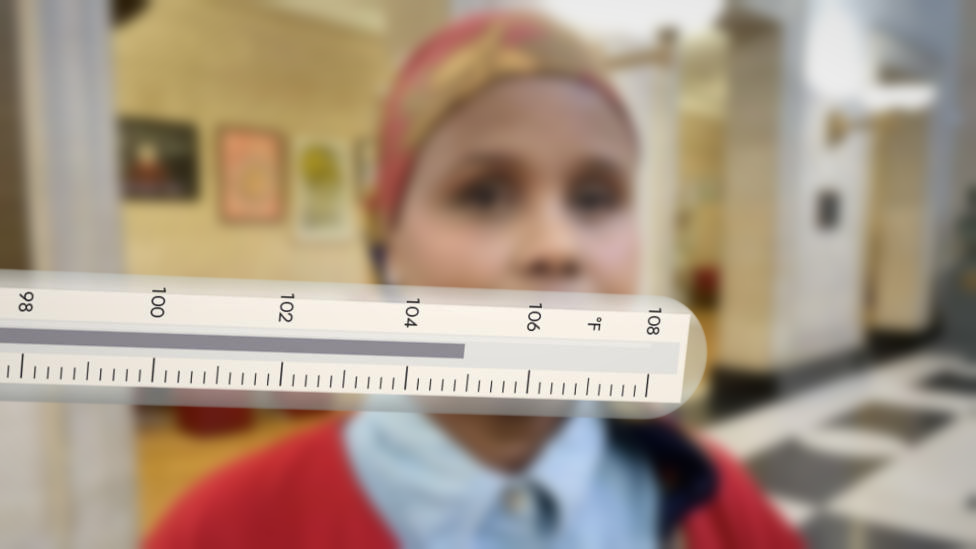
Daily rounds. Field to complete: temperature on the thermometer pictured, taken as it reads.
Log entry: 104.9 °F
